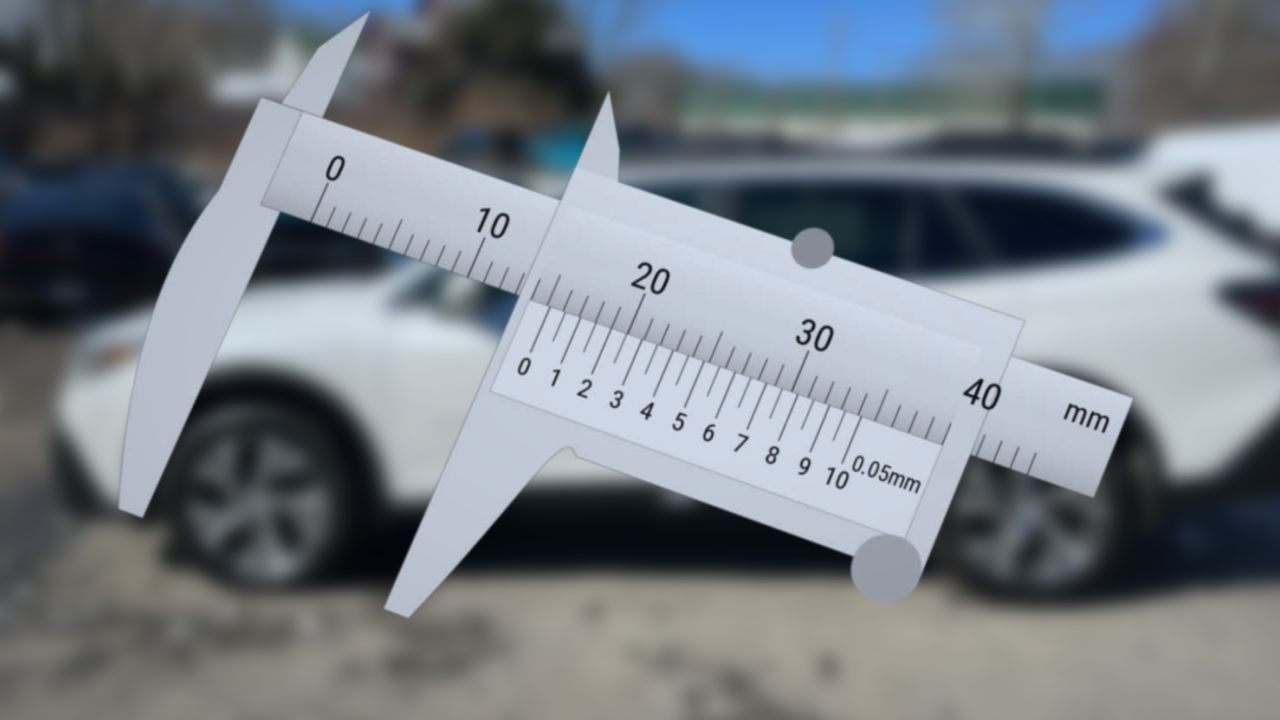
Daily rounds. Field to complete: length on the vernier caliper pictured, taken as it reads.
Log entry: 15.2 mm
